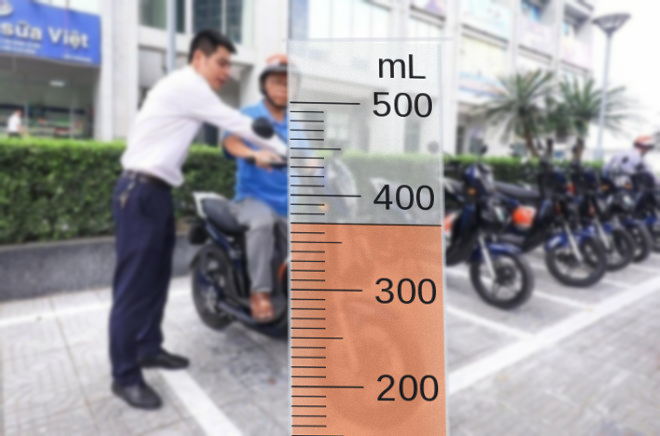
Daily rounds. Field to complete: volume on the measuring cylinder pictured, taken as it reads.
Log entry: 370 mL
